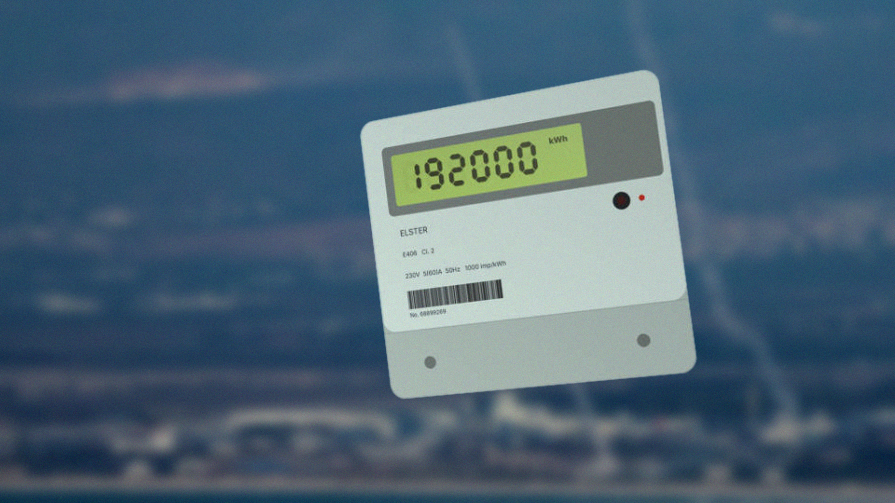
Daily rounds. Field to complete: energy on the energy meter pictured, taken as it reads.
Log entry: 192000 kWh
